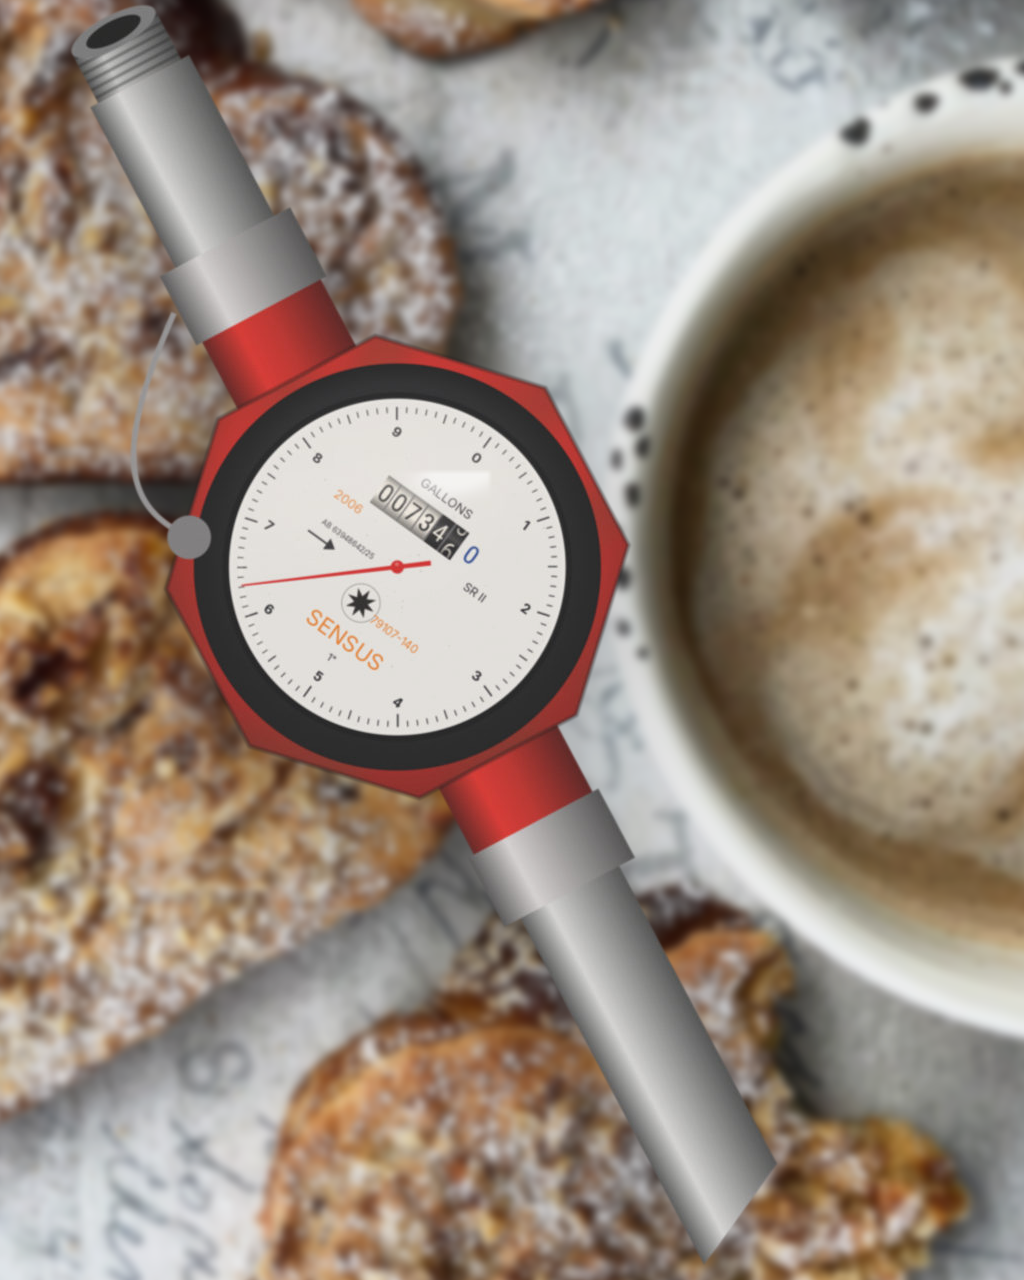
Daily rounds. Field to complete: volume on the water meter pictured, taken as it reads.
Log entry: 73456.3 gal
